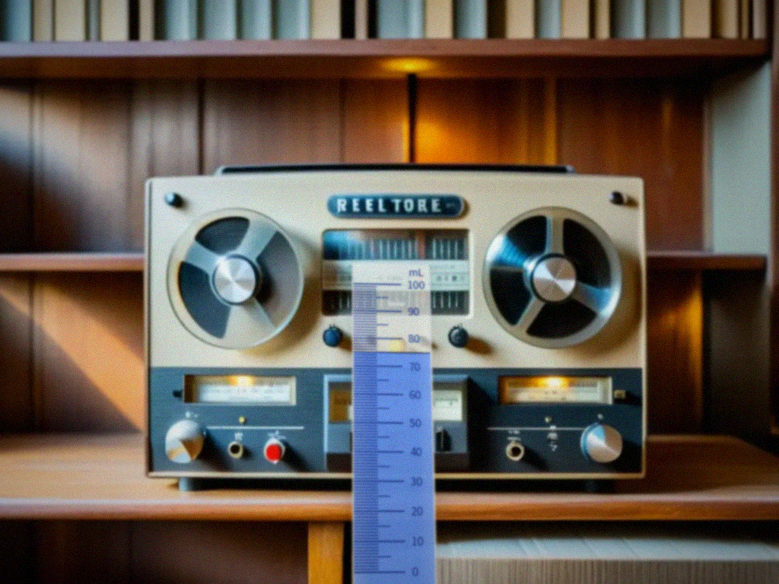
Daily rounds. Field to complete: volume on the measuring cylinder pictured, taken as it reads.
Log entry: 75 mL
